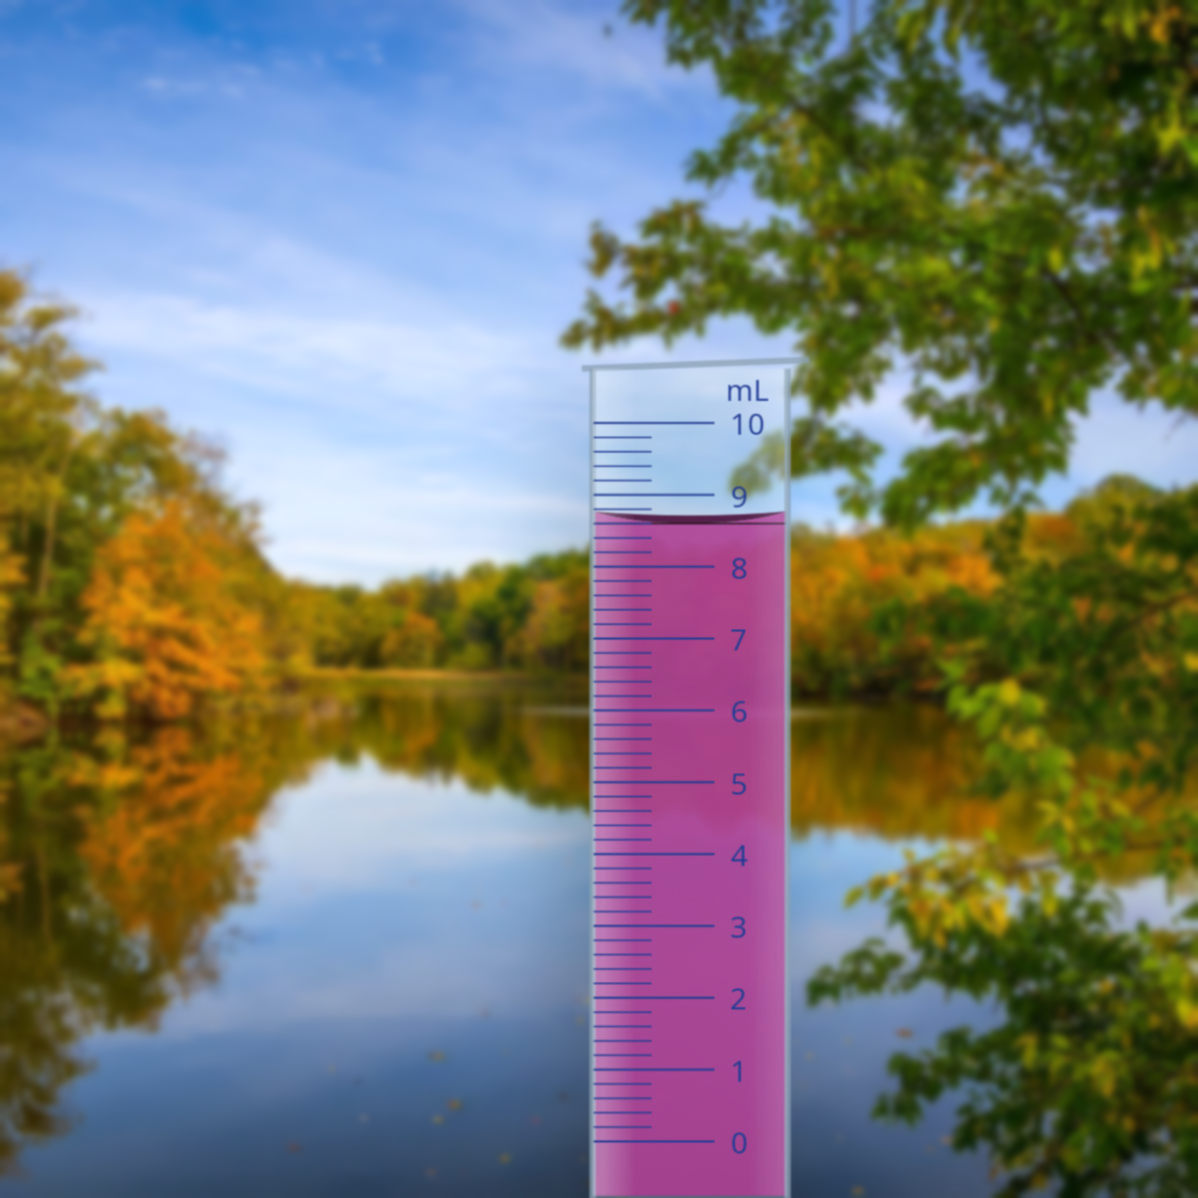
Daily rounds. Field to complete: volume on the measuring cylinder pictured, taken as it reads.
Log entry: 8.6 mL
